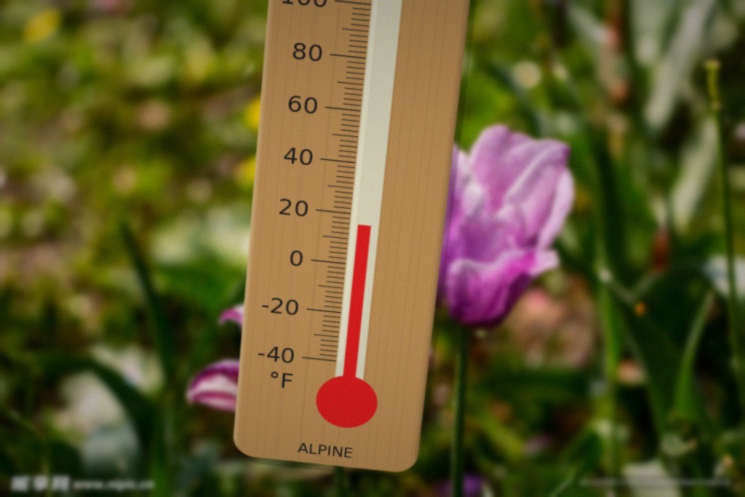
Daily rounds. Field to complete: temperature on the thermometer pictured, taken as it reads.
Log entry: 16 °F
